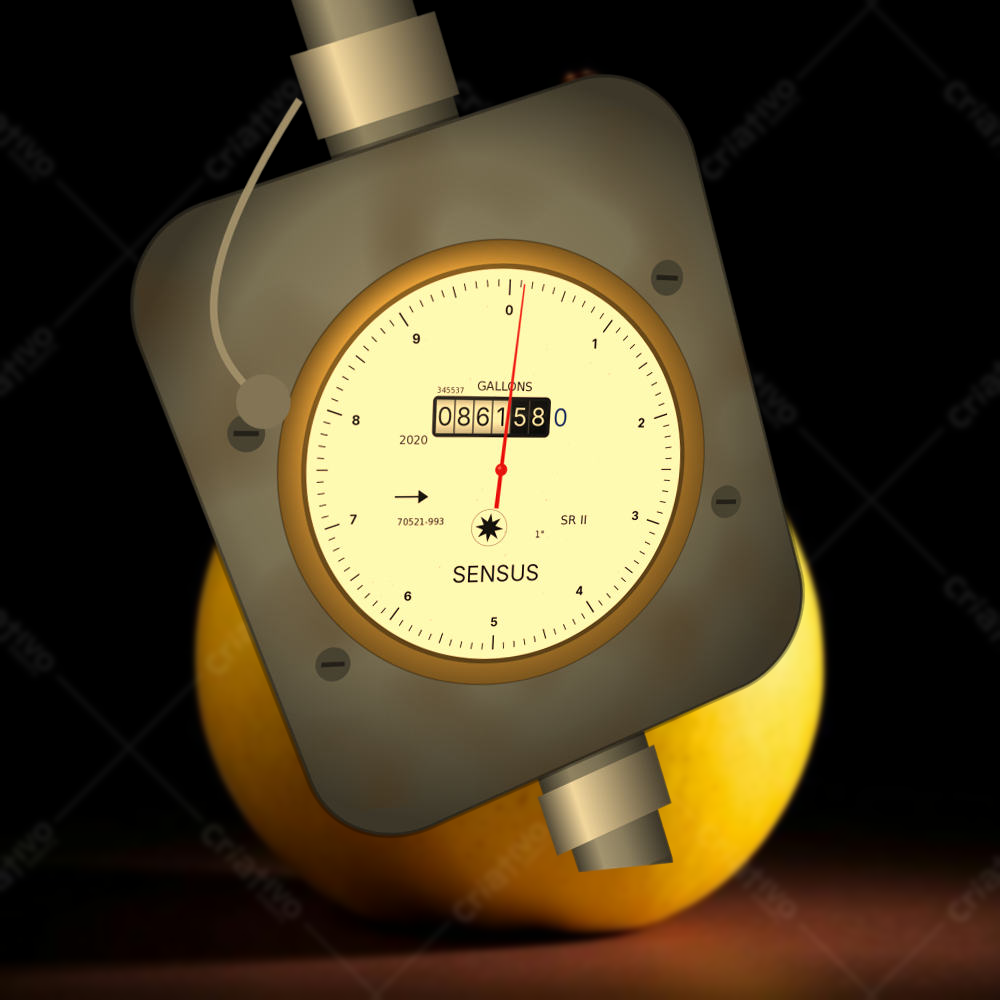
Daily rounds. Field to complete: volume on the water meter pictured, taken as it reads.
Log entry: 861580.1 gal
